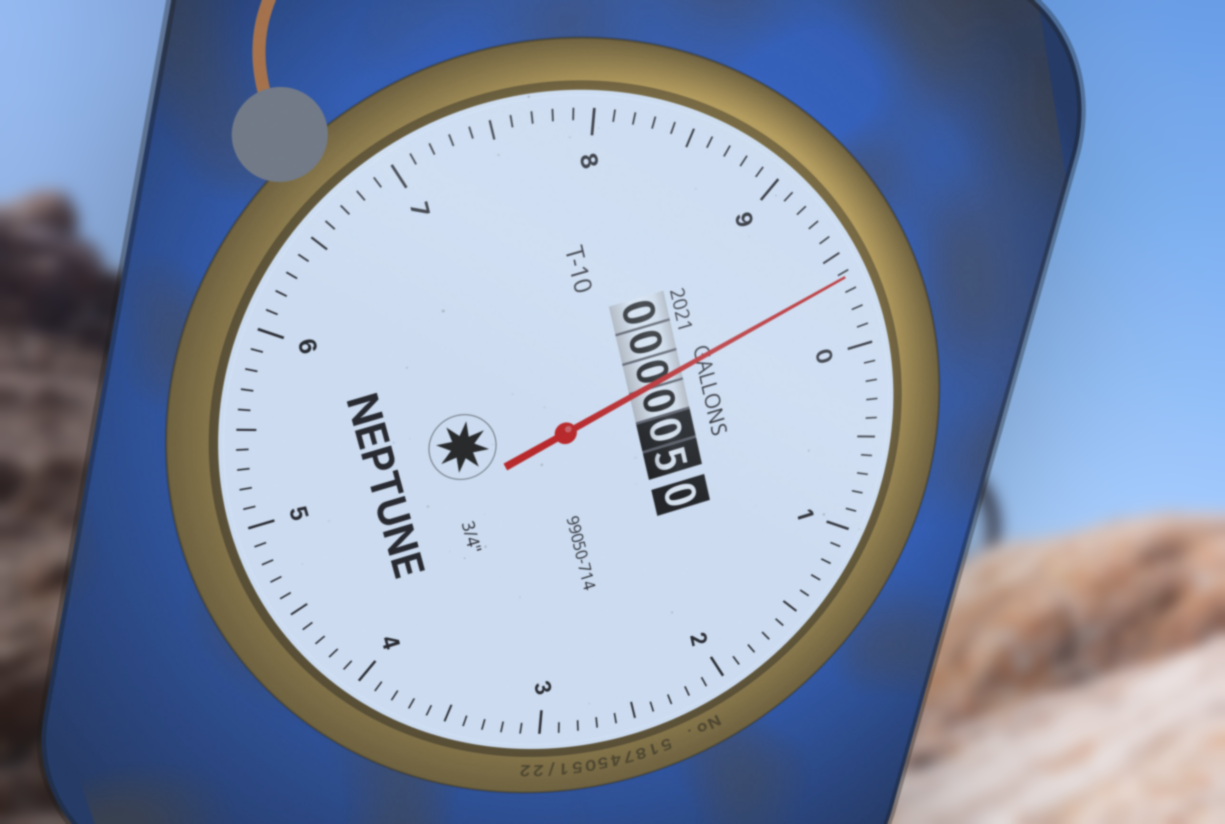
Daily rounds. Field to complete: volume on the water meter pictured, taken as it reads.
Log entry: 49.6 gal
